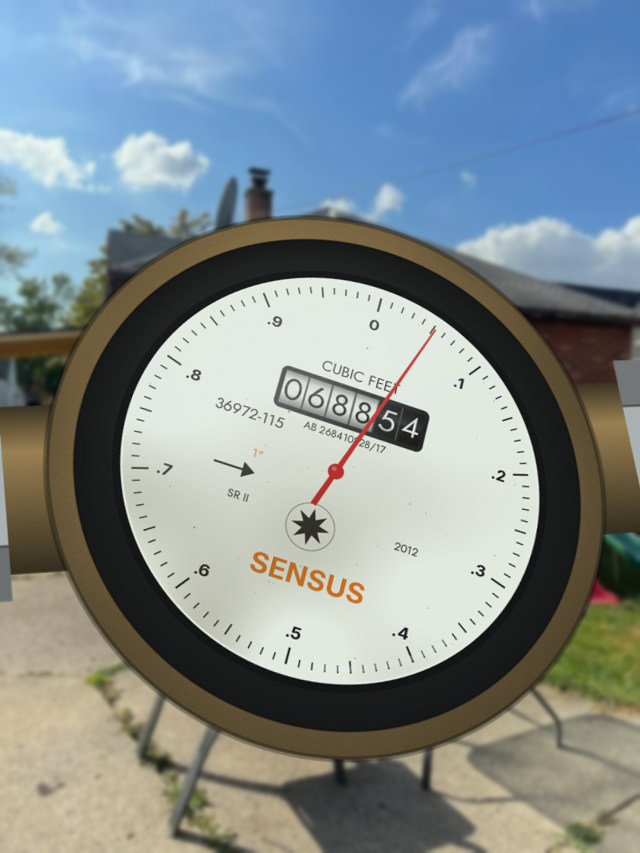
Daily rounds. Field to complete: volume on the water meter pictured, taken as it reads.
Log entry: 68854.05 ft³
